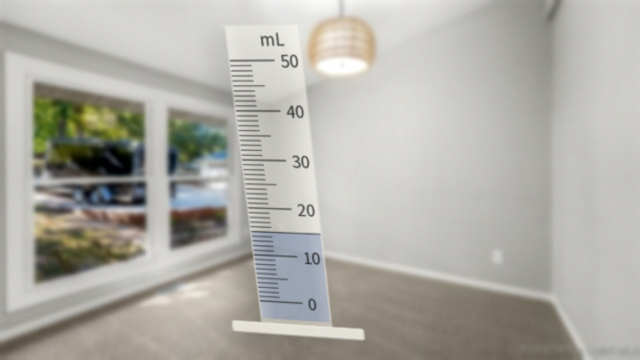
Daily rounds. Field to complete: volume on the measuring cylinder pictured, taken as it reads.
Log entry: 15 mL
